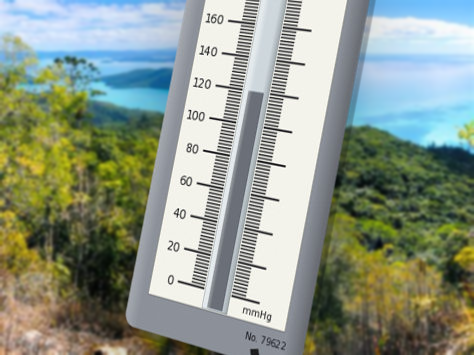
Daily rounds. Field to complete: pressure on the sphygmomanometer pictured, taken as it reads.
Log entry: 120 mmHg
